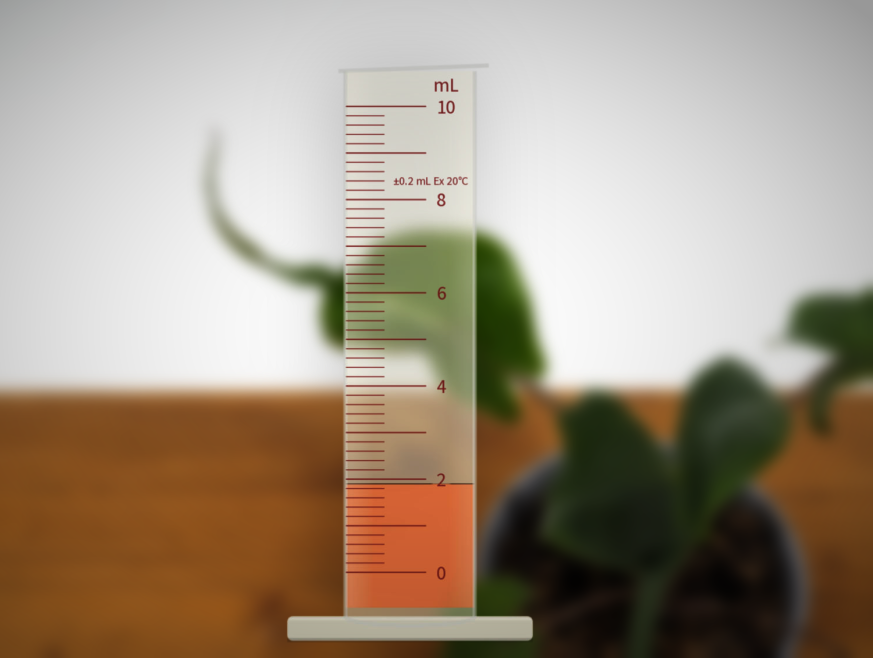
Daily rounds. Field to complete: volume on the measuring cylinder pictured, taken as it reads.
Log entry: 1.9 mL
